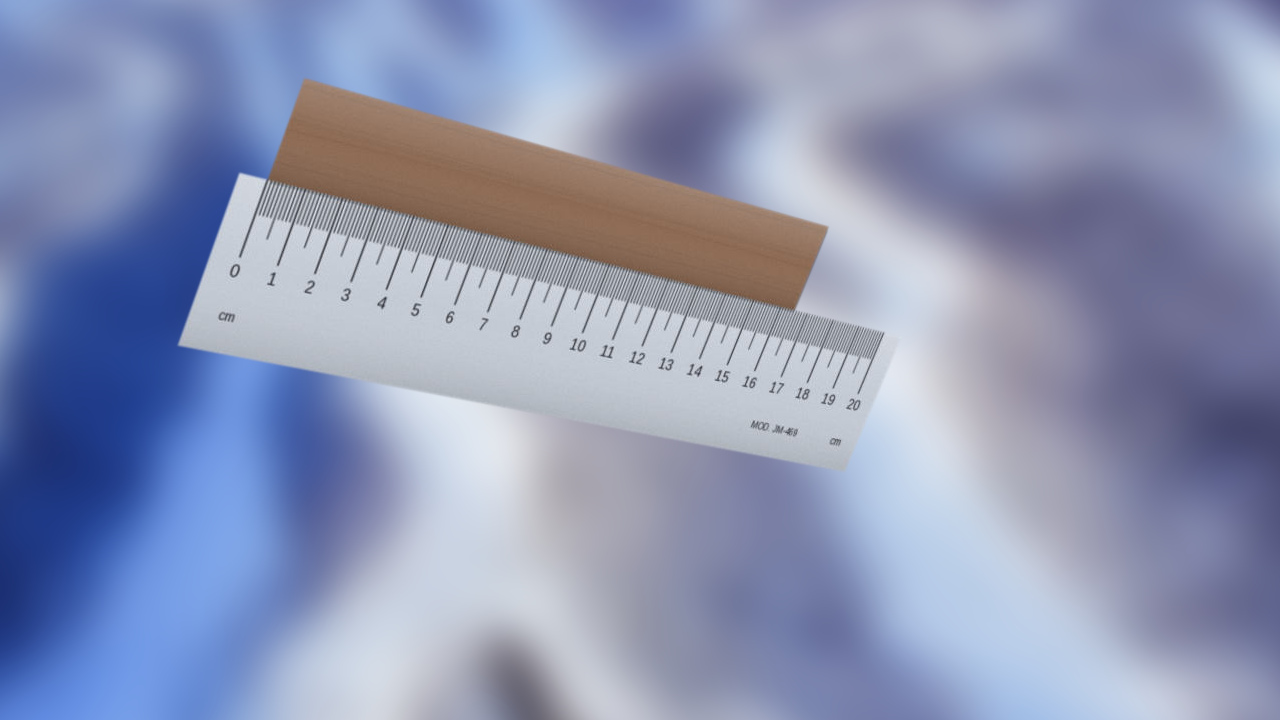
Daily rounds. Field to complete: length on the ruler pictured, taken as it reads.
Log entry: 16.5 cm
